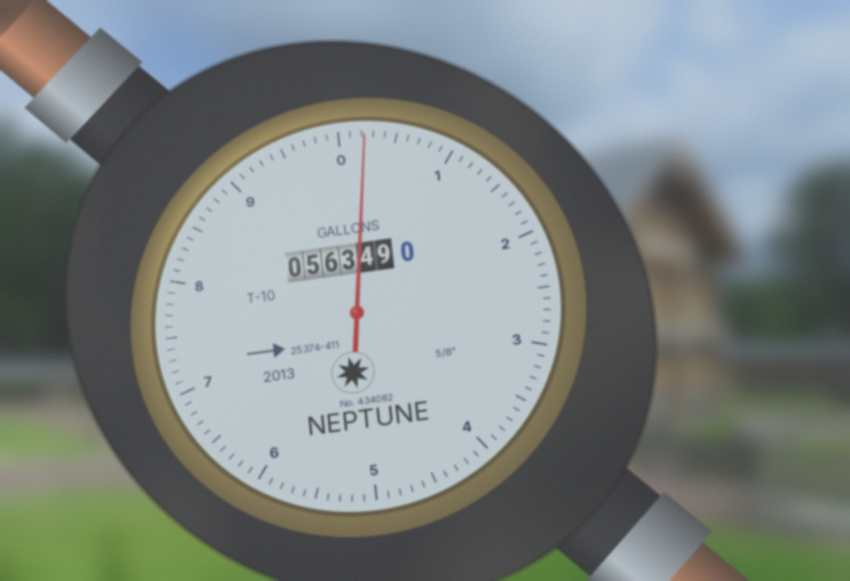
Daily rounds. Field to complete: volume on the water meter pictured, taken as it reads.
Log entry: 563490.2 gal
